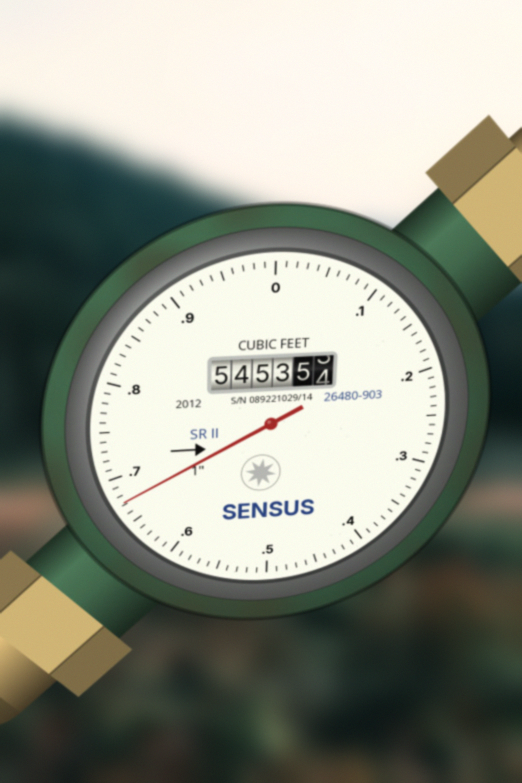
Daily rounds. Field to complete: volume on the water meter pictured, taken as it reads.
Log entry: 545353.67 ft³
